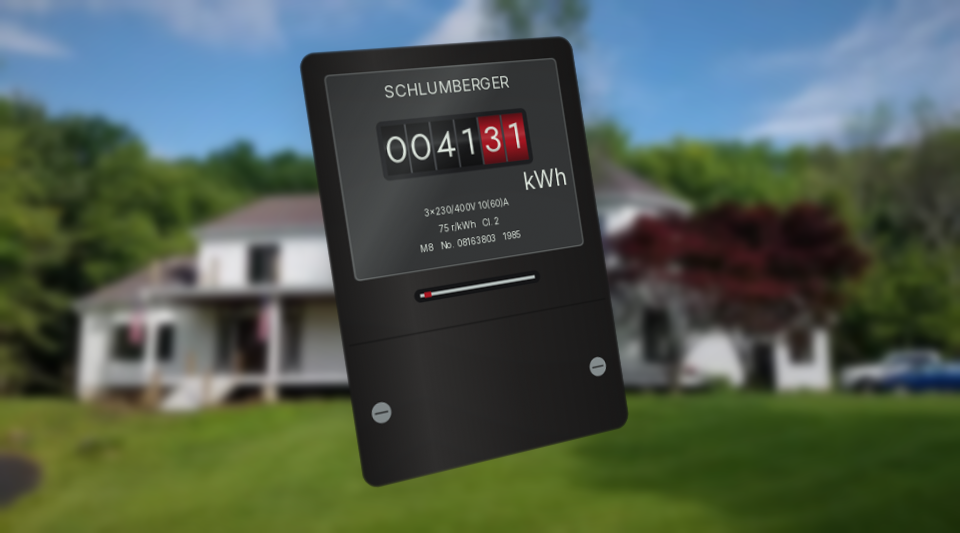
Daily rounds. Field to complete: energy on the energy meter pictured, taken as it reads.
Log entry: 41.31 kWh
